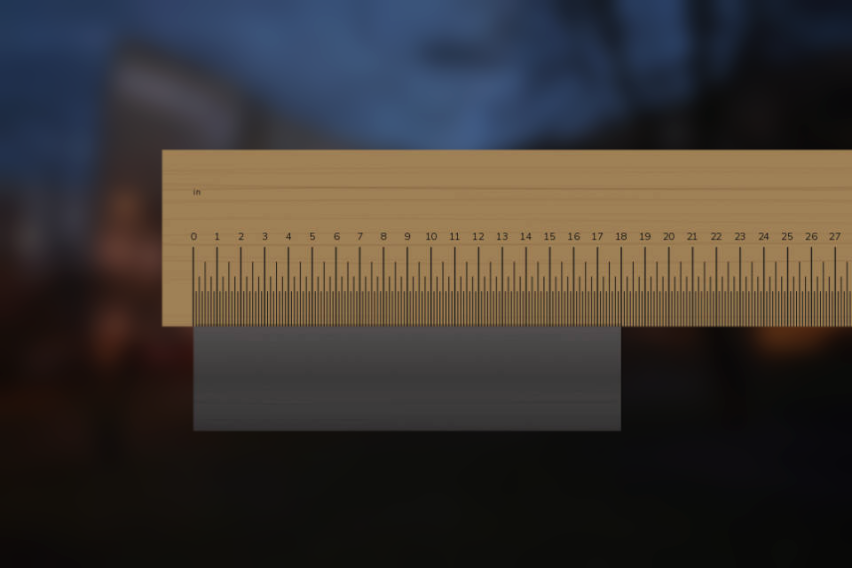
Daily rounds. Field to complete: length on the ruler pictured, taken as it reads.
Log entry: 18 in
